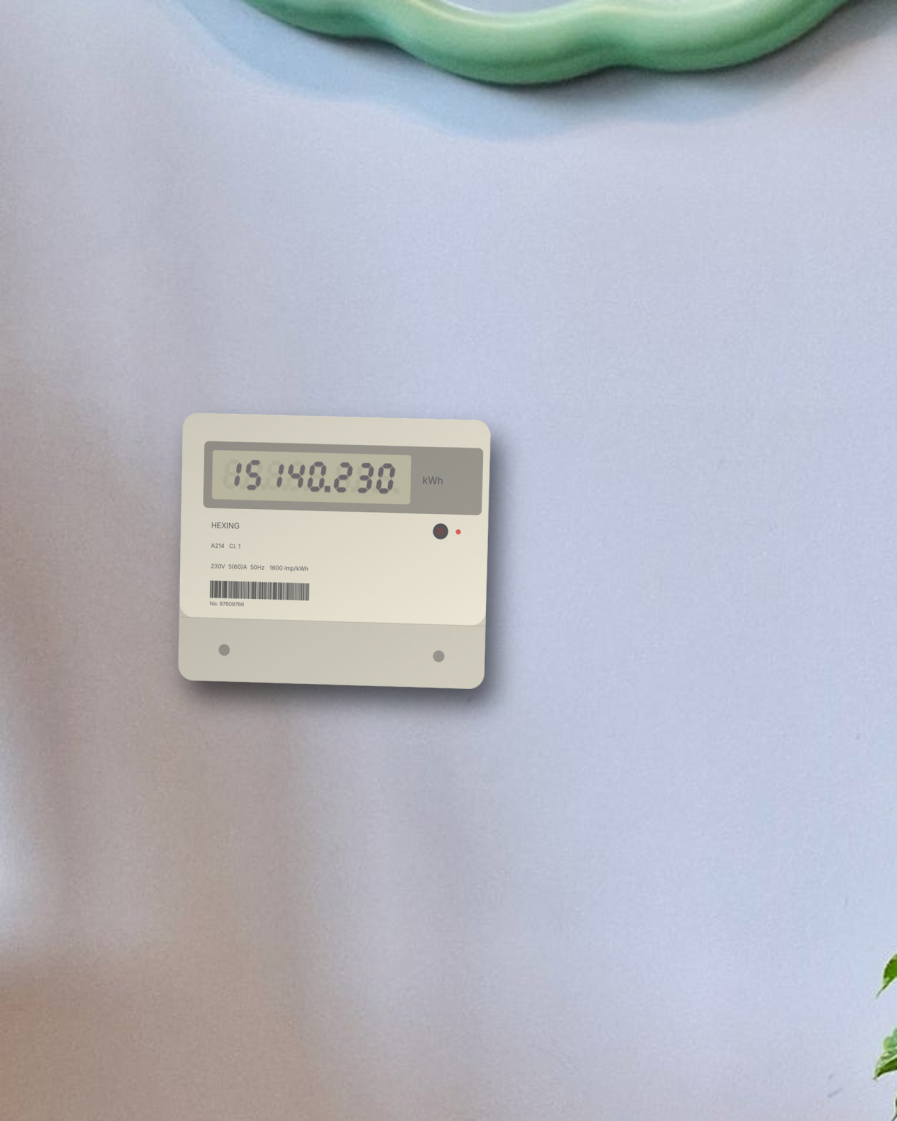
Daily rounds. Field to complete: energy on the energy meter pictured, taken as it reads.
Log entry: 15140.230 kWh
